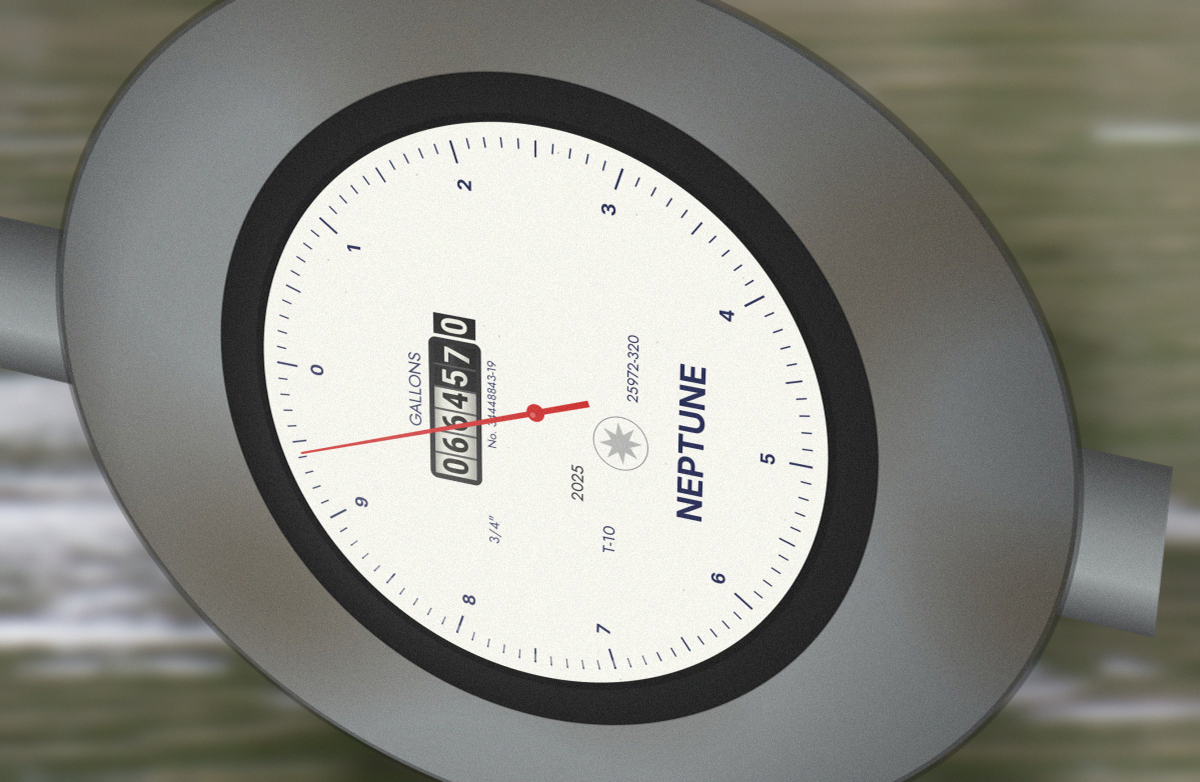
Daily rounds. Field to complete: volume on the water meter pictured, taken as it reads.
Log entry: 664569.4 gal
